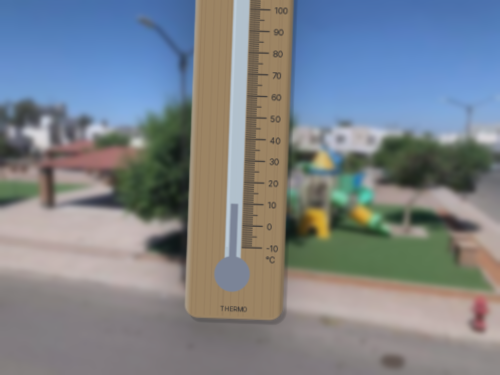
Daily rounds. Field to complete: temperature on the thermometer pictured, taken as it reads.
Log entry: 10 °C
